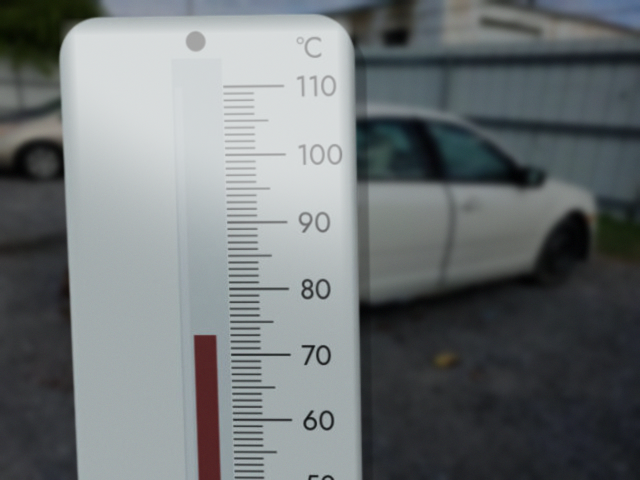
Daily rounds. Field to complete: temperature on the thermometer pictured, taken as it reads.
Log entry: 73 °C
